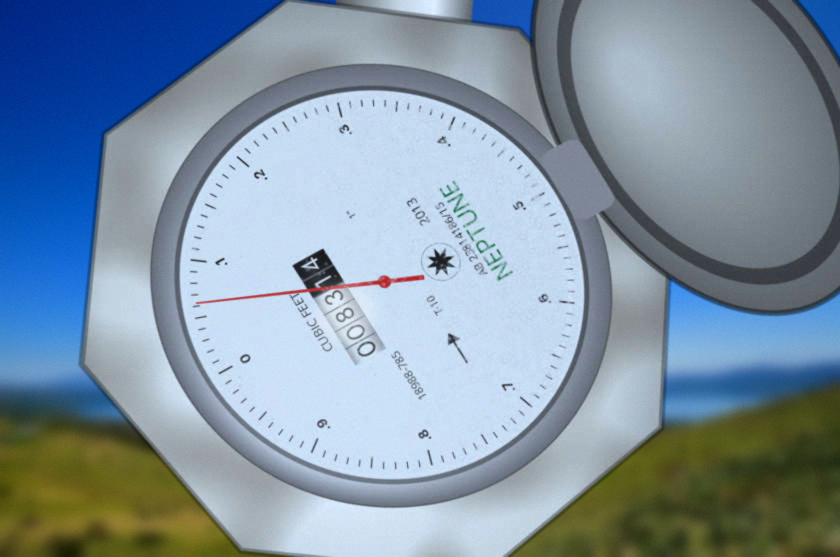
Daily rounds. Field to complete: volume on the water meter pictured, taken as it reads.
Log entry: 8314.06 ft³
